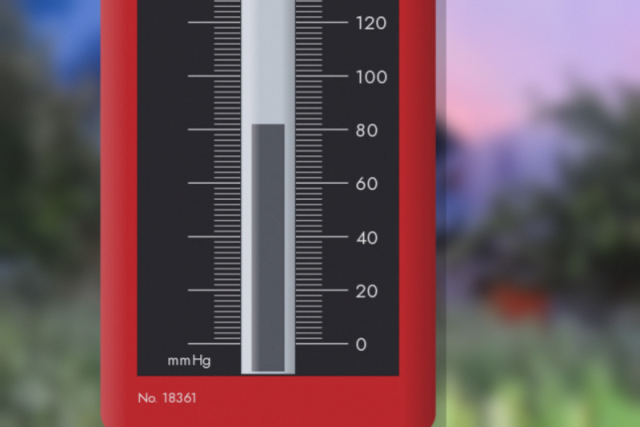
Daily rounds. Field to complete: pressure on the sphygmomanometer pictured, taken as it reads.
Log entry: 82 mmHg
